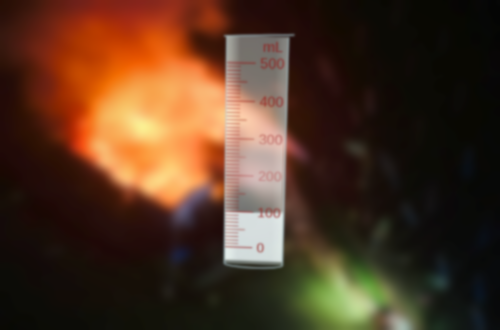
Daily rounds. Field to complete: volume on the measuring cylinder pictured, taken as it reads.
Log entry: 100 mL
